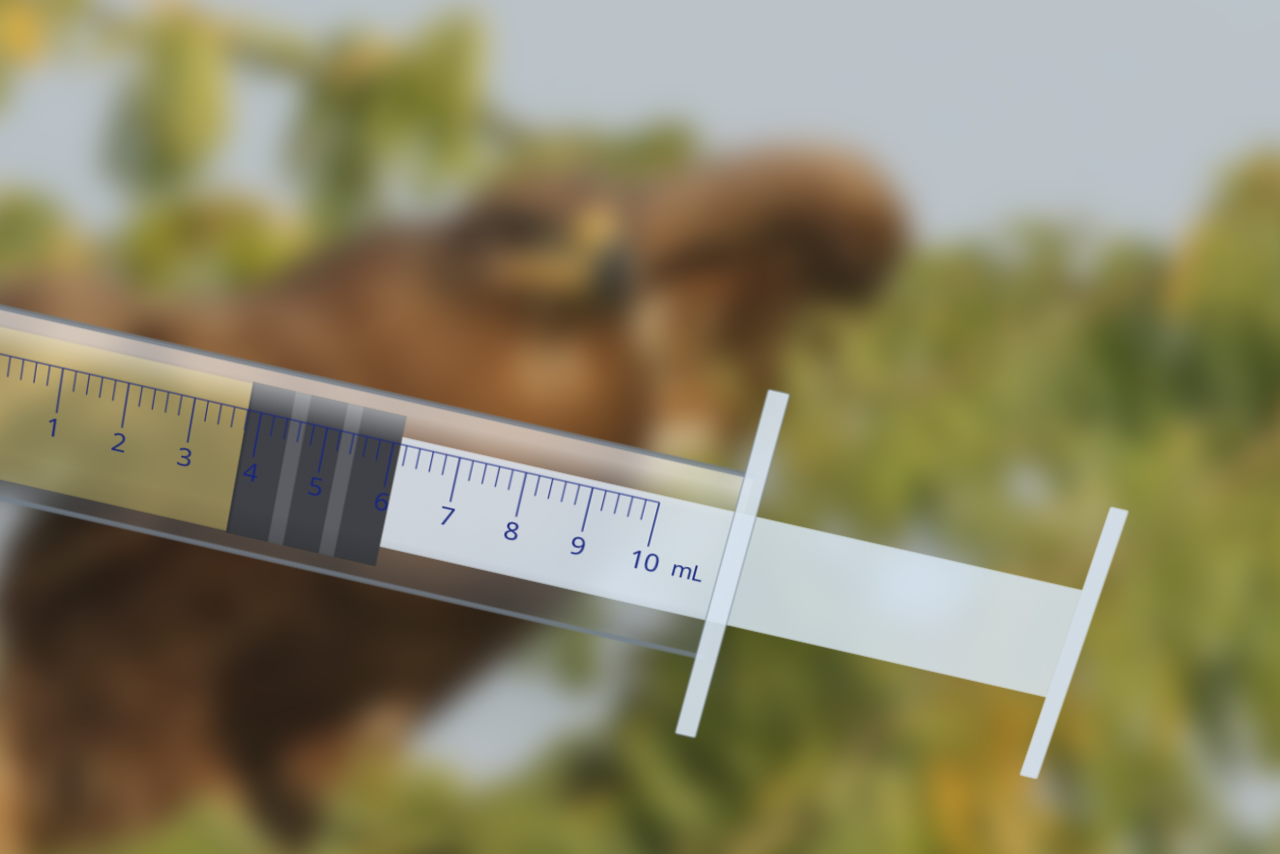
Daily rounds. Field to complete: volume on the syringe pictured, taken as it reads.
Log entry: 3.8 mL
